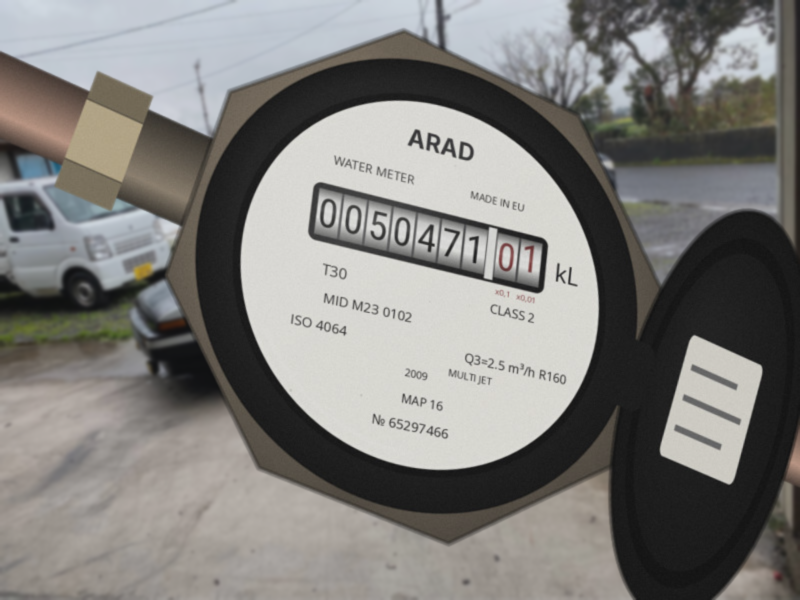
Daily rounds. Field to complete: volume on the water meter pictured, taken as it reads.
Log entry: 50471.01 kL
